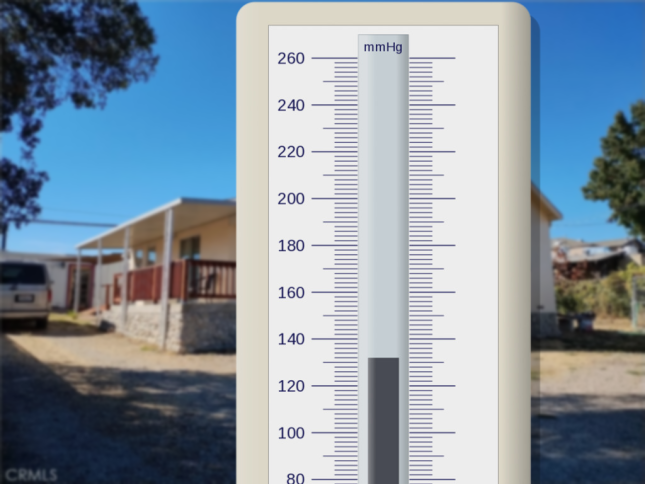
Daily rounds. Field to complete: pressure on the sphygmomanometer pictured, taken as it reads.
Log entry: 132 mmHg
